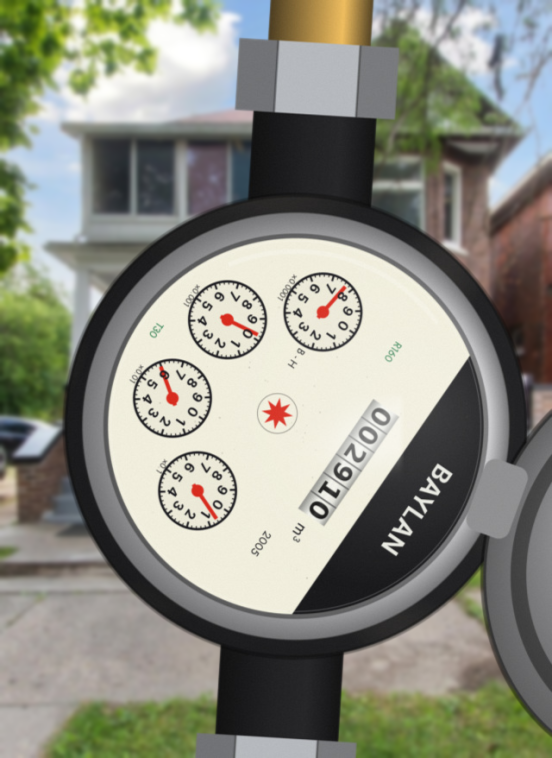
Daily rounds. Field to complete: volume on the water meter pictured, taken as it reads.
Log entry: 2910.0597 m³
